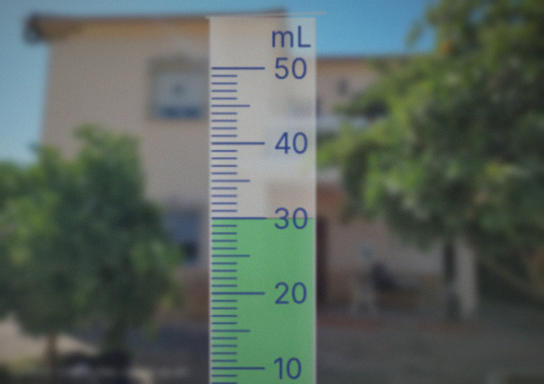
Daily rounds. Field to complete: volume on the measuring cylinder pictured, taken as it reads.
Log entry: 30 mL
